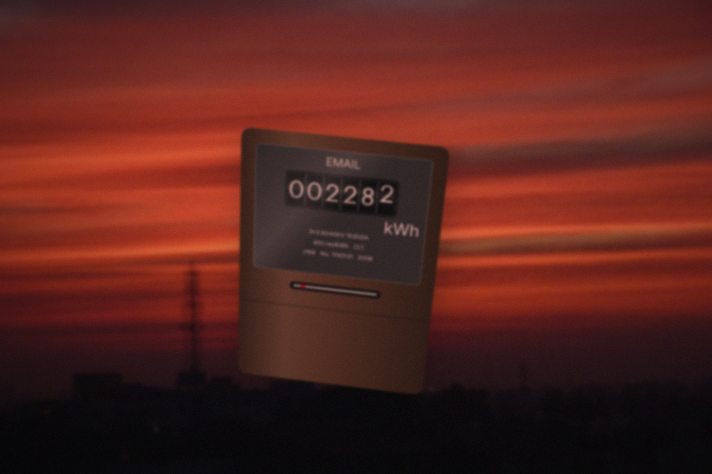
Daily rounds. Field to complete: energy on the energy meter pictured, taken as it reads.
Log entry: 2282 kWh
